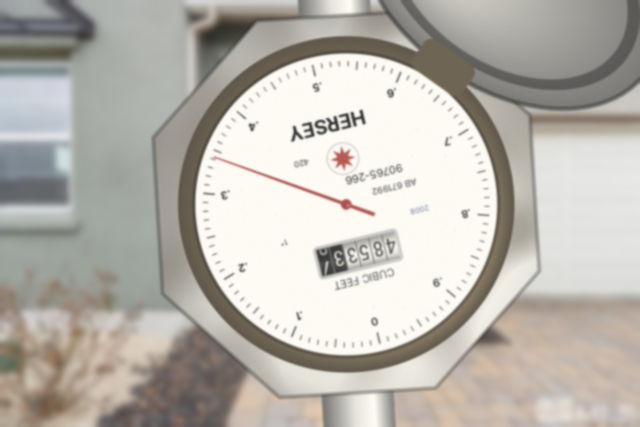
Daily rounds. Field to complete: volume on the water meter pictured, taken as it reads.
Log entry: 485337.34 ft³
